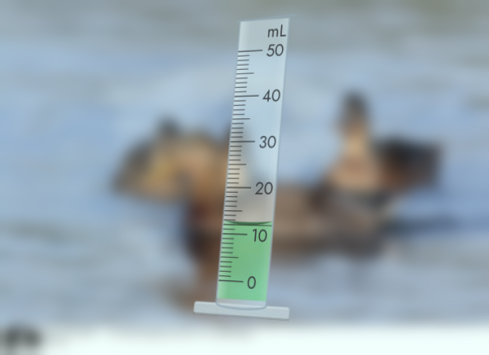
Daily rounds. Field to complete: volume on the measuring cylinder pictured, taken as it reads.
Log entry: 12 mL
